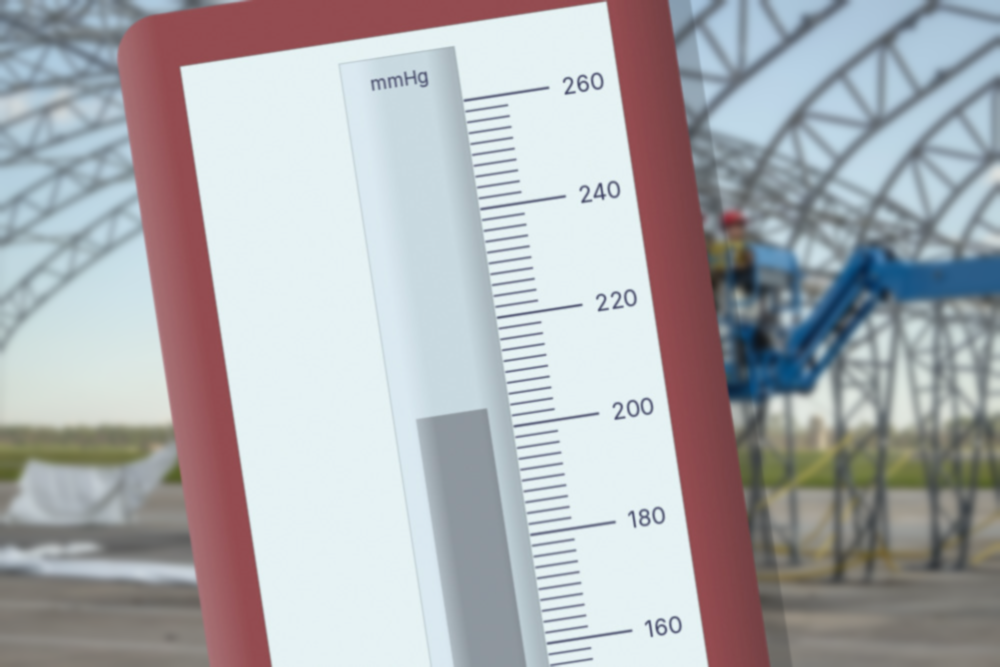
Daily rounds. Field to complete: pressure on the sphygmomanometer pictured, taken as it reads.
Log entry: 204 mmHg
